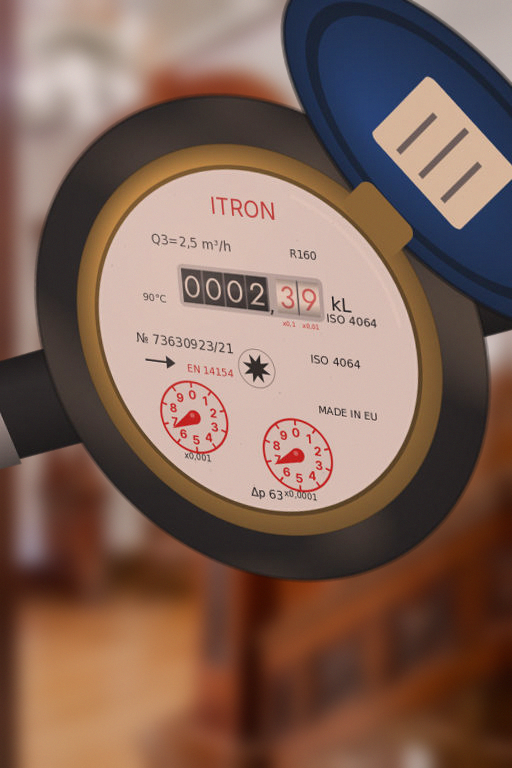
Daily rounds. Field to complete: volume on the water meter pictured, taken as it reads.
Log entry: 2.3966 kL
